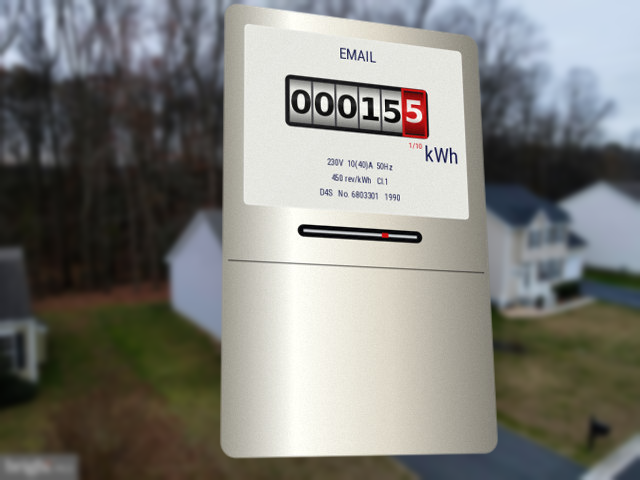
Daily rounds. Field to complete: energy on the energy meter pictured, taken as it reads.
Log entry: 15.5 kWh
